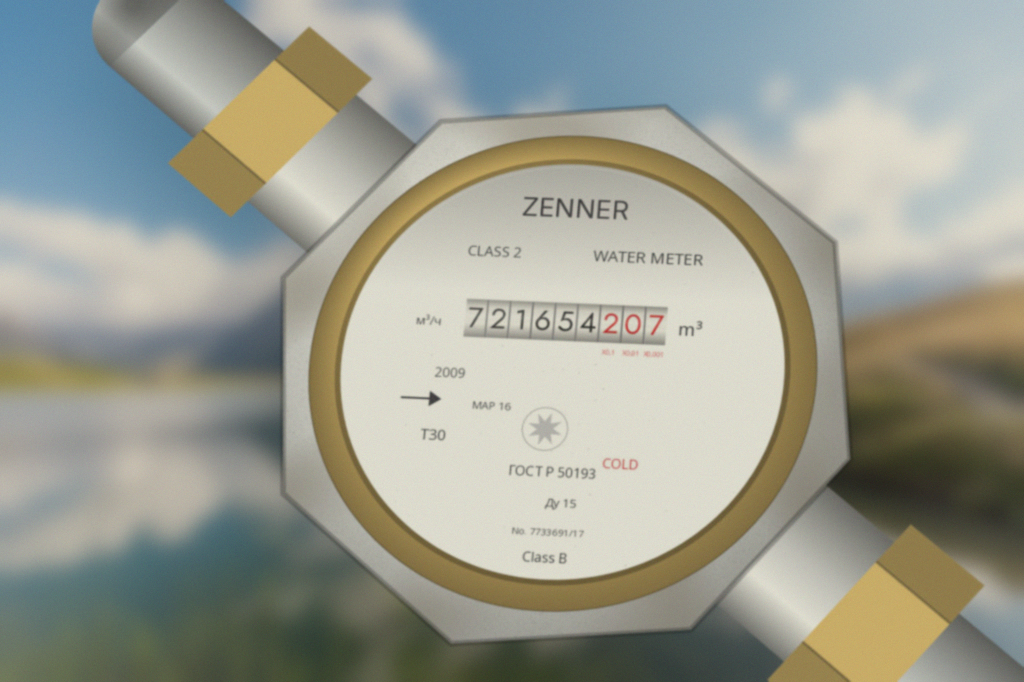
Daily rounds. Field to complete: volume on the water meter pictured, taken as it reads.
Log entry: 721654.207 m³
